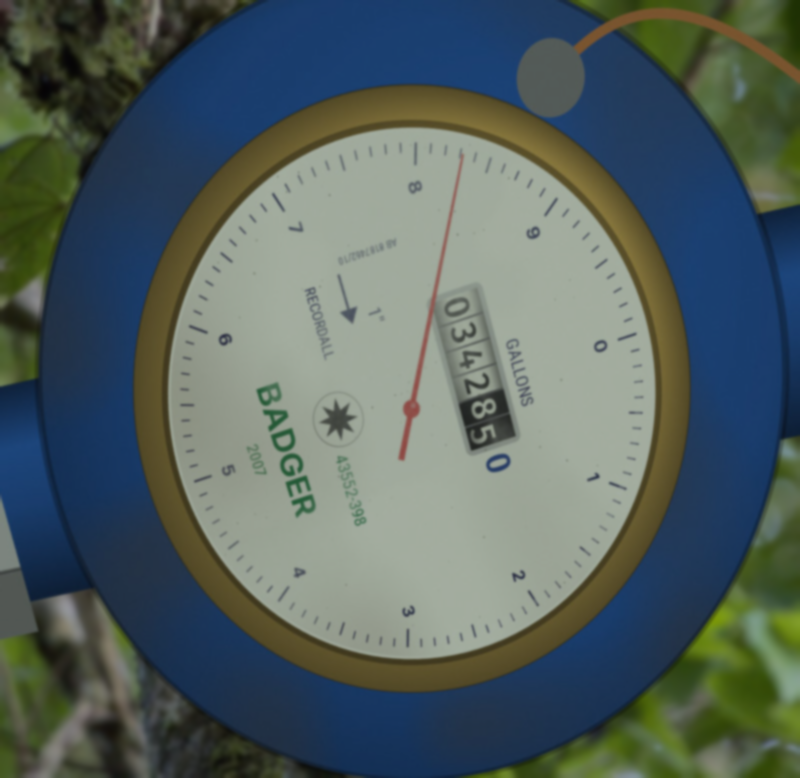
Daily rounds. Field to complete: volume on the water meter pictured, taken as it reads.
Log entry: 342848.3 gal
